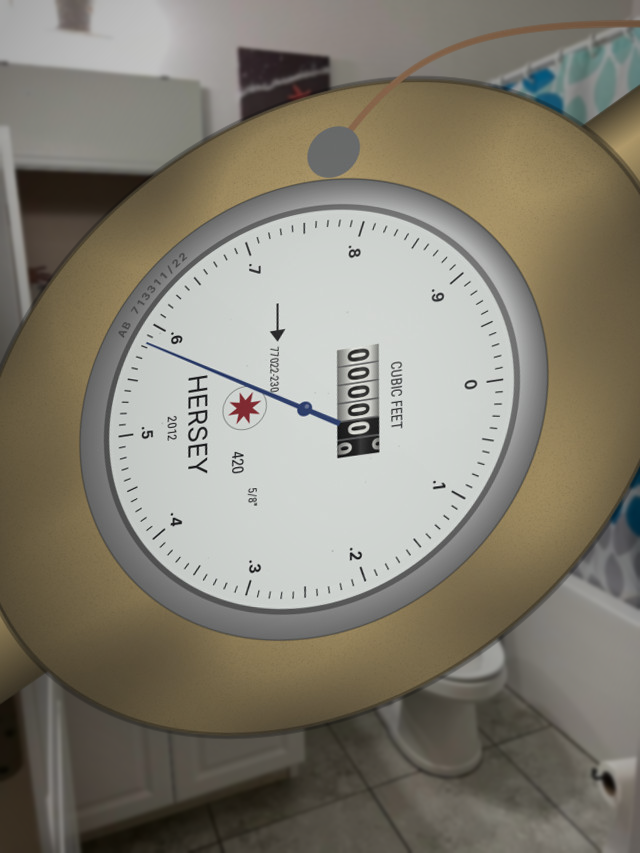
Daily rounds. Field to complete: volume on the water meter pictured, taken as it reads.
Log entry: 8.58 ft³
